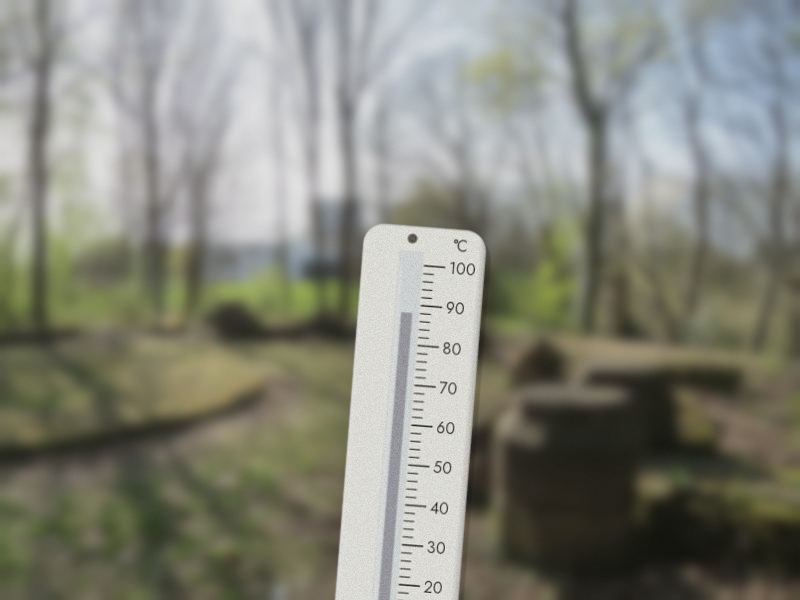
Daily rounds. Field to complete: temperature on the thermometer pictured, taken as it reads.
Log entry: 88 °C
